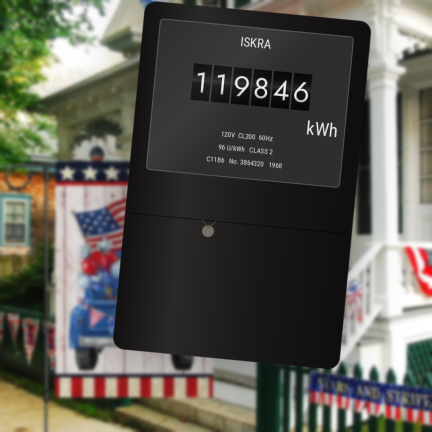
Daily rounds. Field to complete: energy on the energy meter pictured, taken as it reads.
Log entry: 119846 kWh
